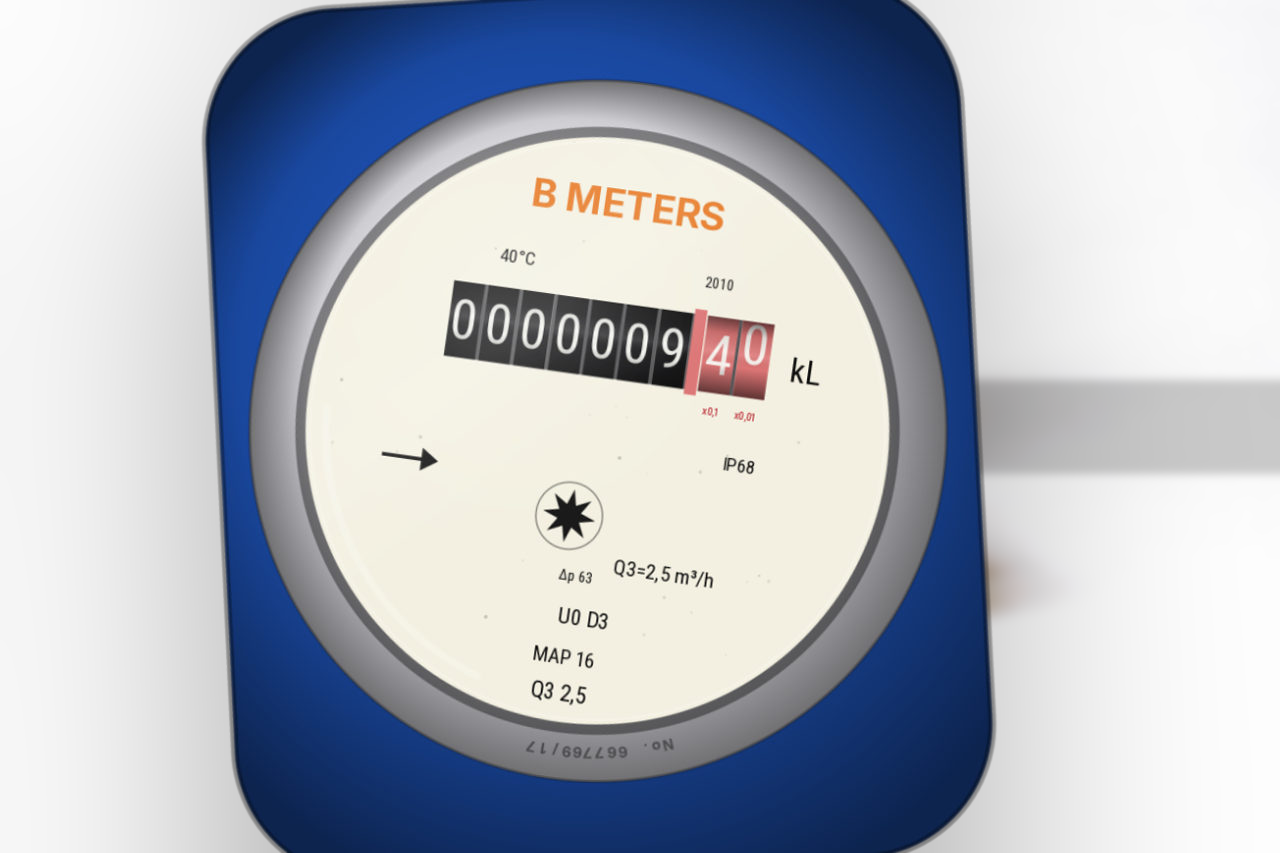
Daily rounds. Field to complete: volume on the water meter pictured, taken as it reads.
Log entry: 9.40 kL
